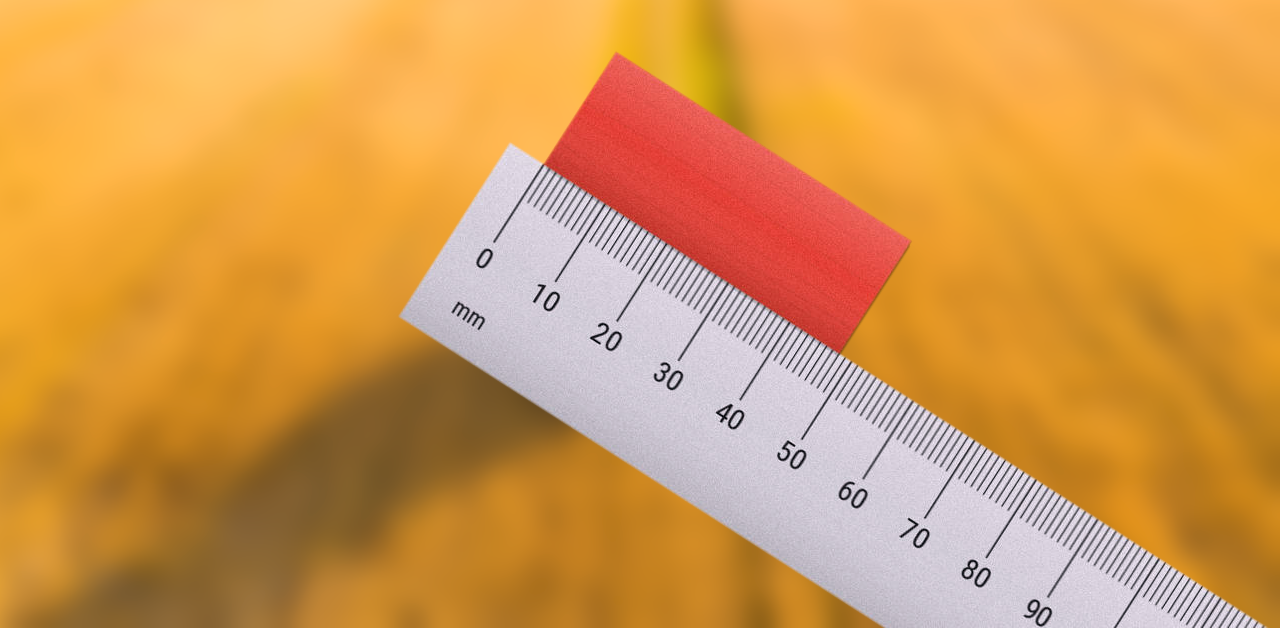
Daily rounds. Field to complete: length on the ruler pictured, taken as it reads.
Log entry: 48 mm
